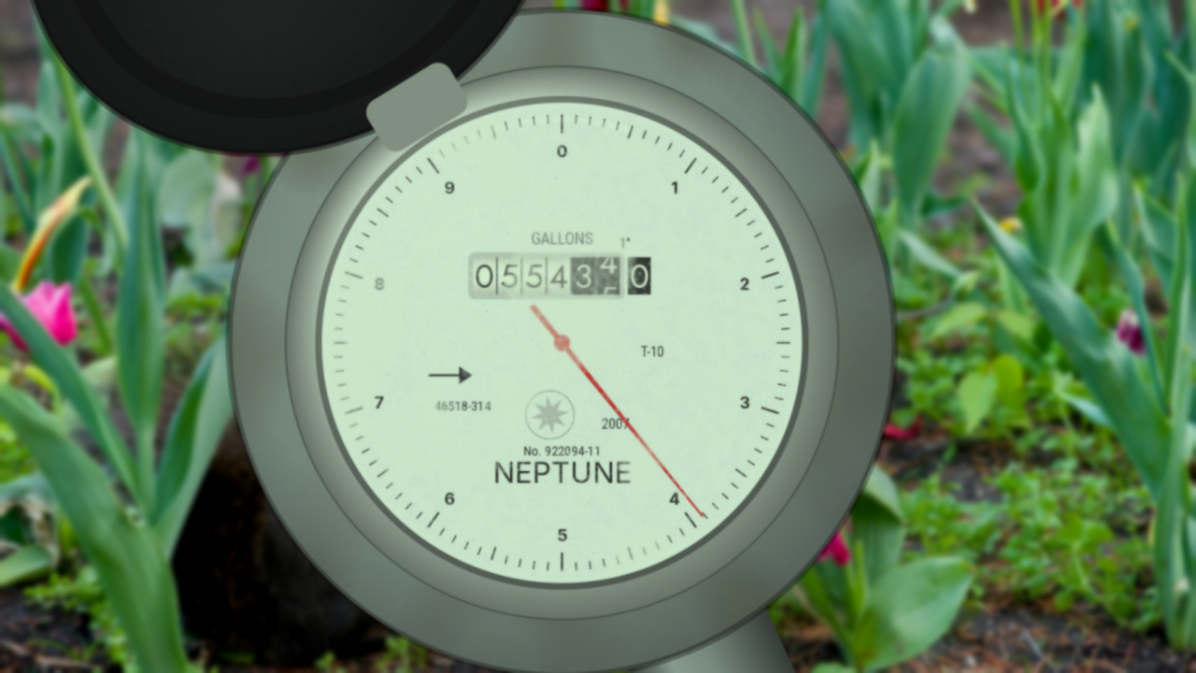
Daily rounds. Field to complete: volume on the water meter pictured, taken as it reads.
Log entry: 554343.9 gal
